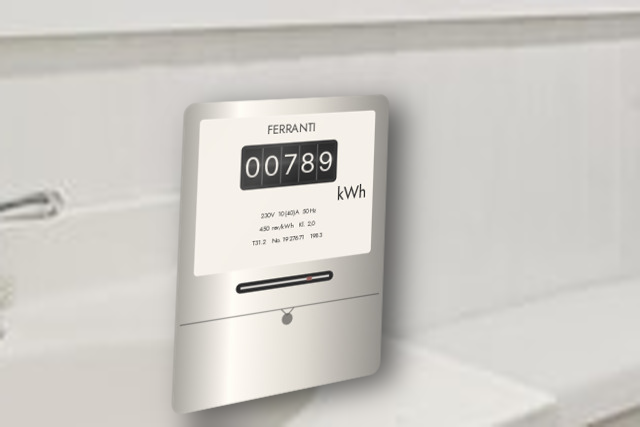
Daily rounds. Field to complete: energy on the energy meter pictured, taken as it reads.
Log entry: 789 kWh
